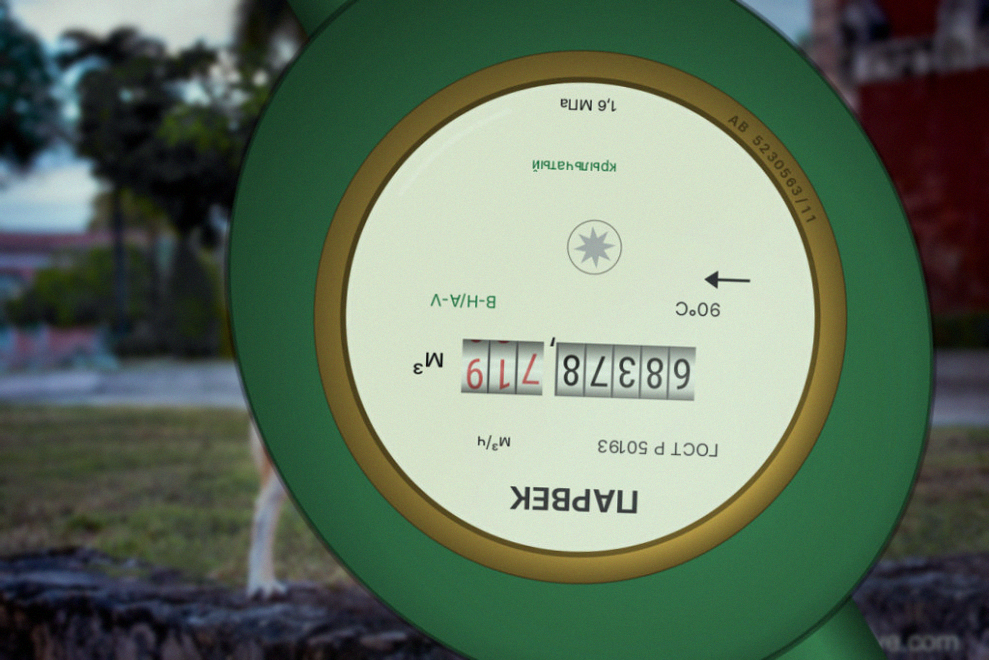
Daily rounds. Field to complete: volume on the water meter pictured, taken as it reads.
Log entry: 68378.719 m³
